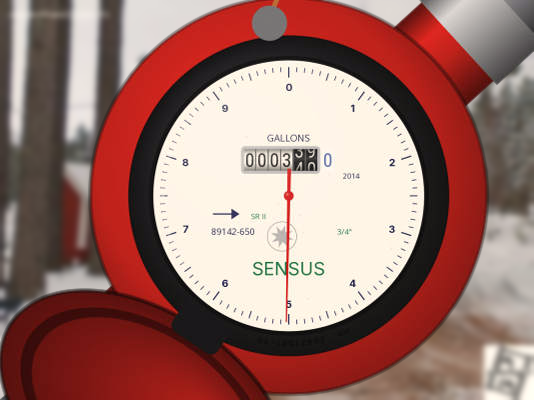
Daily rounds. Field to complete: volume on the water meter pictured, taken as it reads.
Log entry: 3395.0 gal
